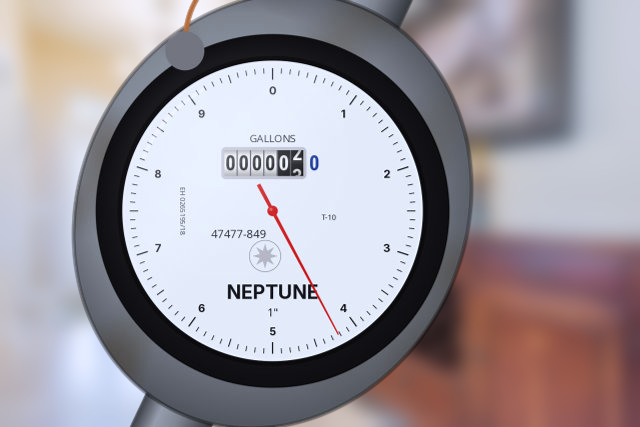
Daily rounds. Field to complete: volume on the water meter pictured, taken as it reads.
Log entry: 24.2 gal
